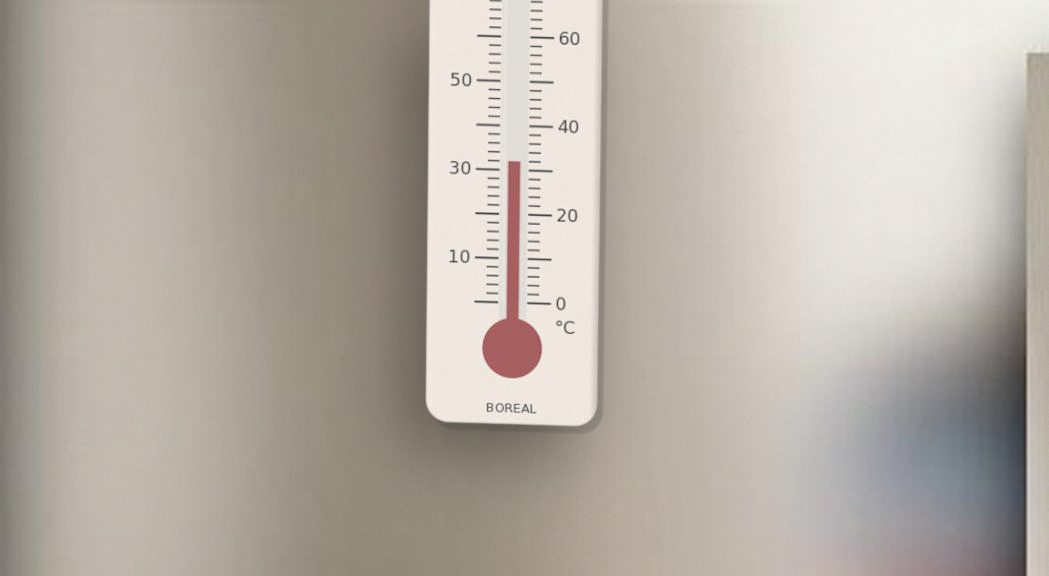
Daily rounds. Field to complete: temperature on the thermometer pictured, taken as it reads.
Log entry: 32 °C
